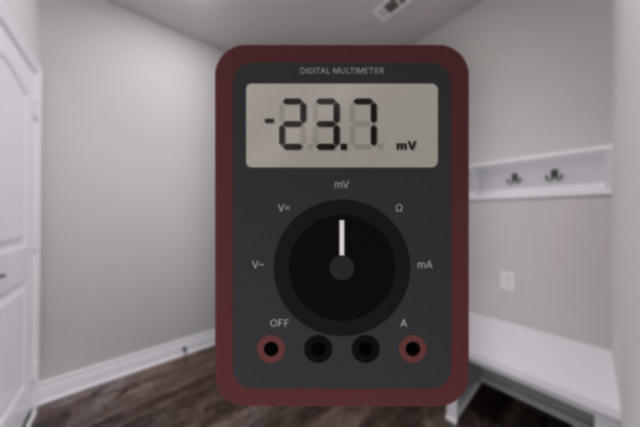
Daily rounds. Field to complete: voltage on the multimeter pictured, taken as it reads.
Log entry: -23.7 mV
